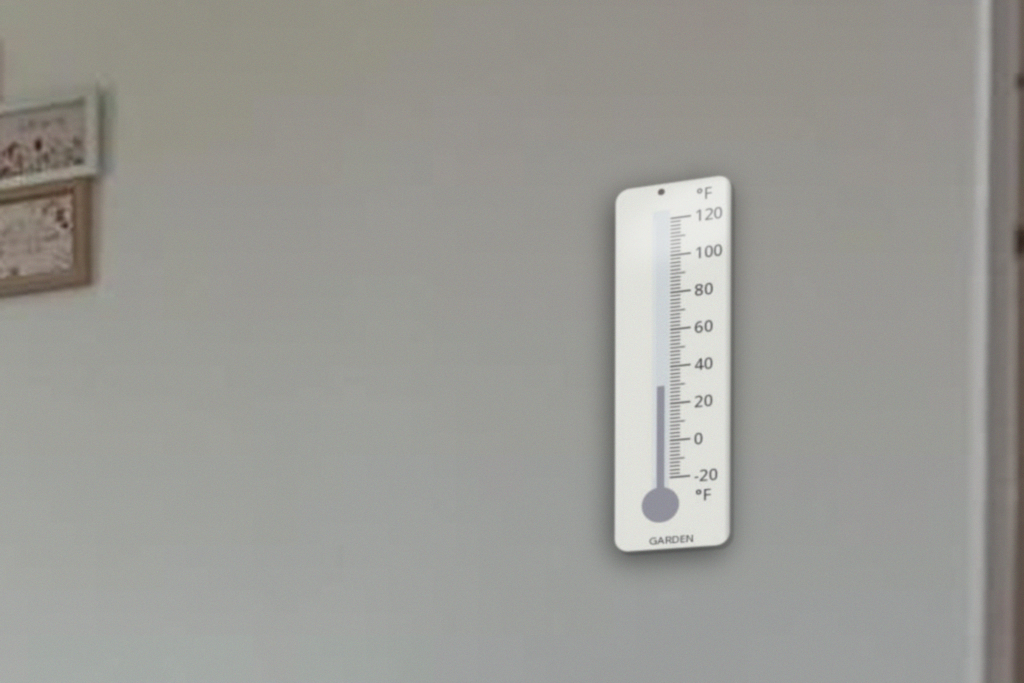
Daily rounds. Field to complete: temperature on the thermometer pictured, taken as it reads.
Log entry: 30 °F
